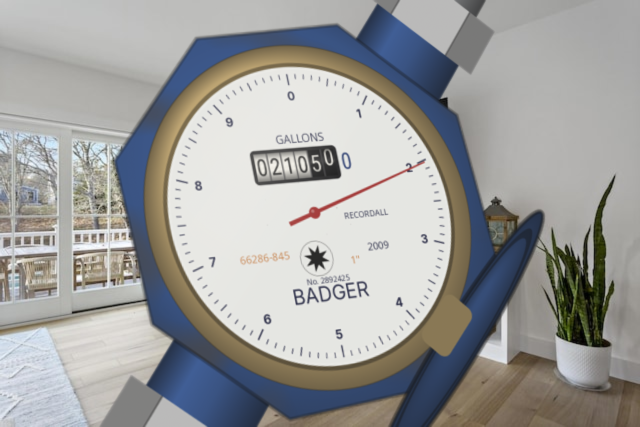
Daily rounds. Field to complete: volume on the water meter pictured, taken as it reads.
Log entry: 210502.0 gal
